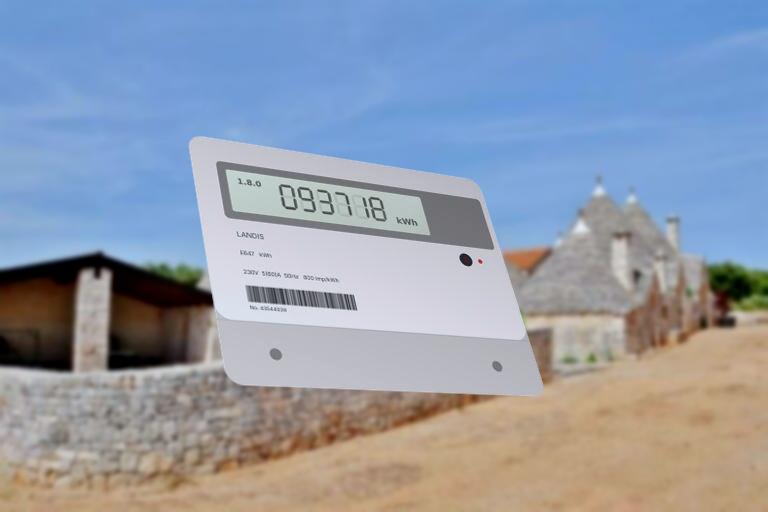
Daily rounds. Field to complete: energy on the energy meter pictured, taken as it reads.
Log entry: 93718 kWh
